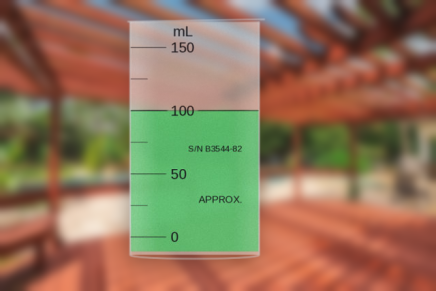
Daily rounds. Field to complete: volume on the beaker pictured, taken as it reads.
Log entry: 100 mL
